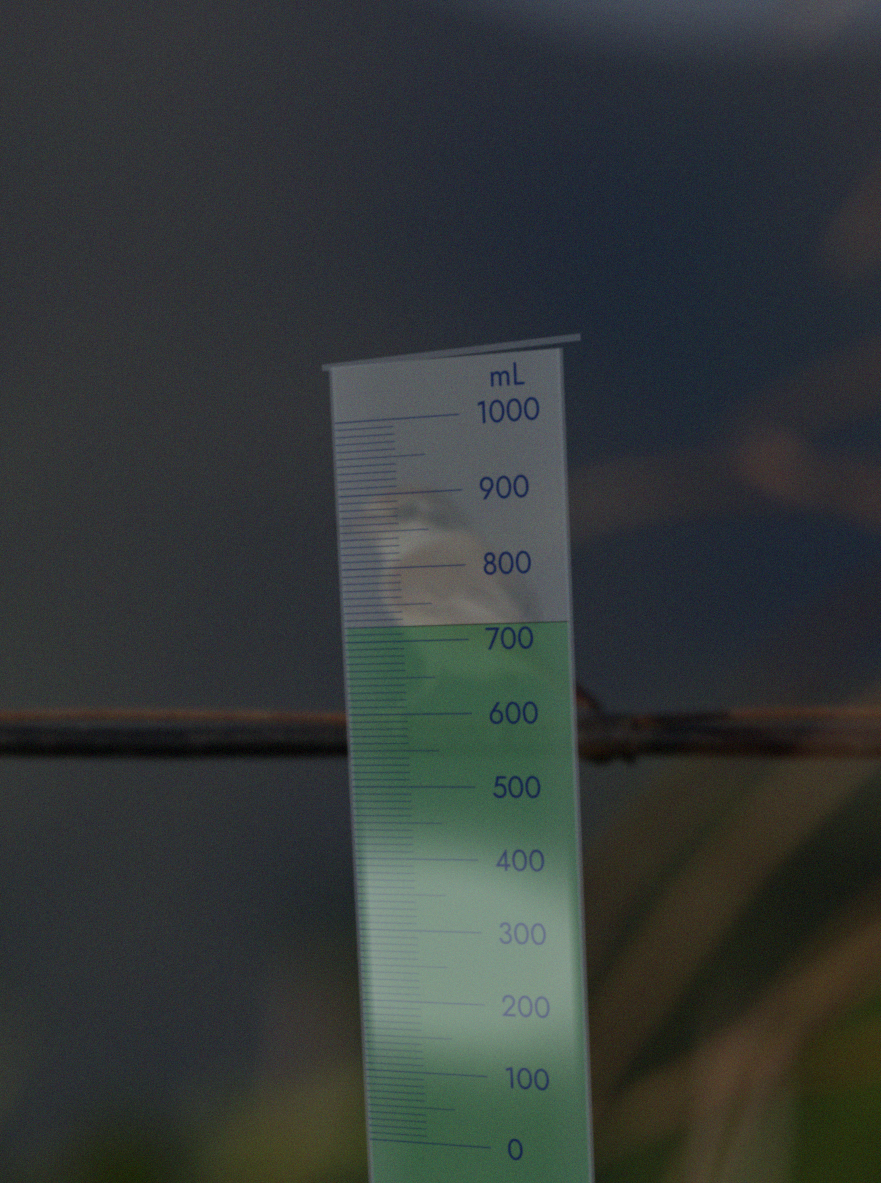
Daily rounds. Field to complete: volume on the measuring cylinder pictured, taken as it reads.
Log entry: 720 mL
